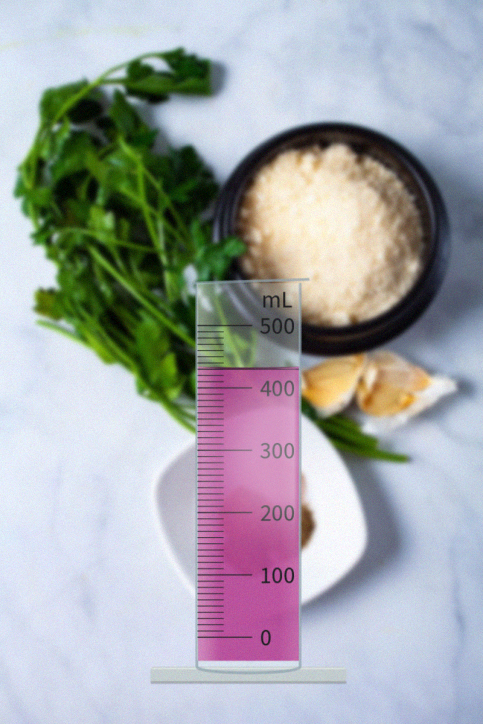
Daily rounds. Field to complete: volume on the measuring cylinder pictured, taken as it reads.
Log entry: 430 mL
